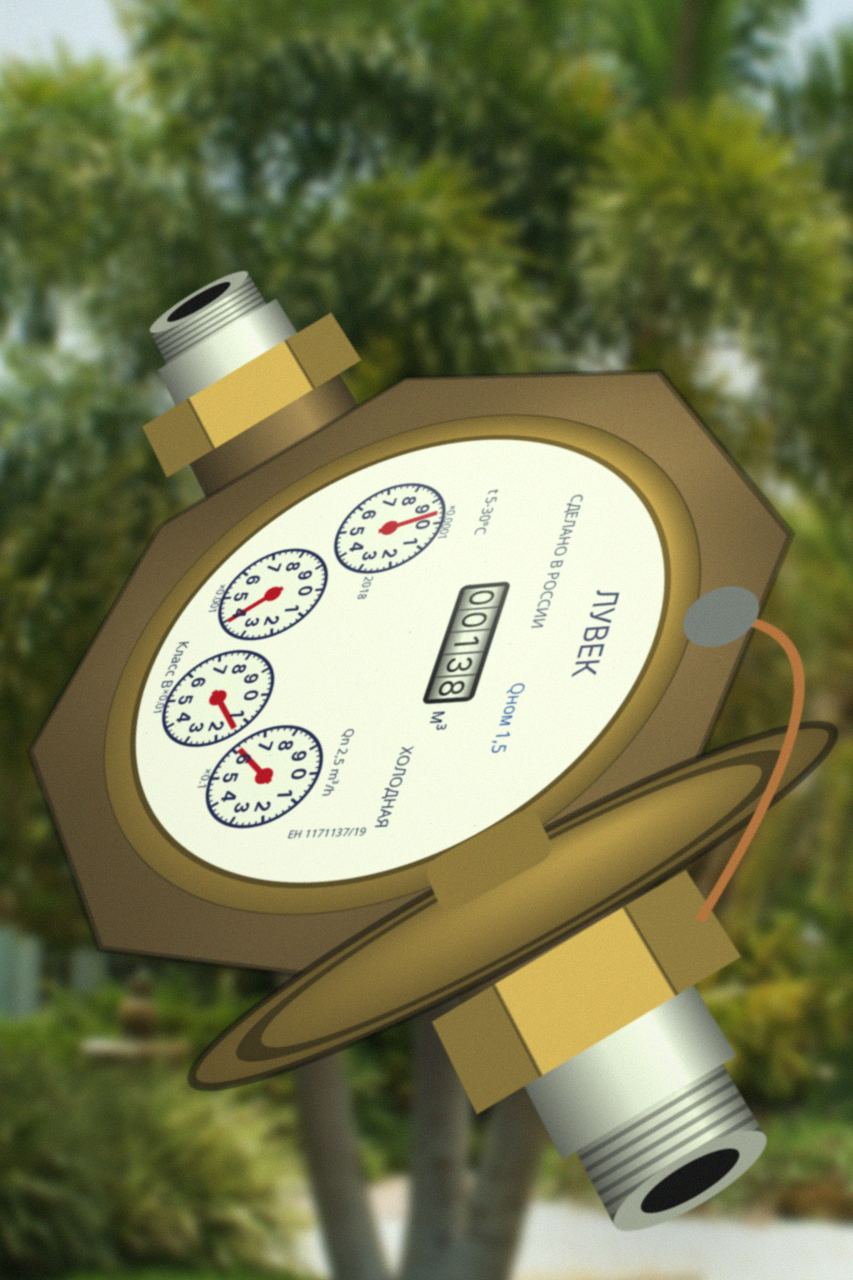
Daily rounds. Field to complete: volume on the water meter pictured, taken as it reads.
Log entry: 138.6139 m³
